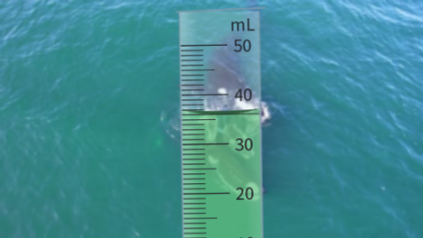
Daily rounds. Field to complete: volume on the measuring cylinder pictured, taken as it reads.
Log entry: 36 mL
